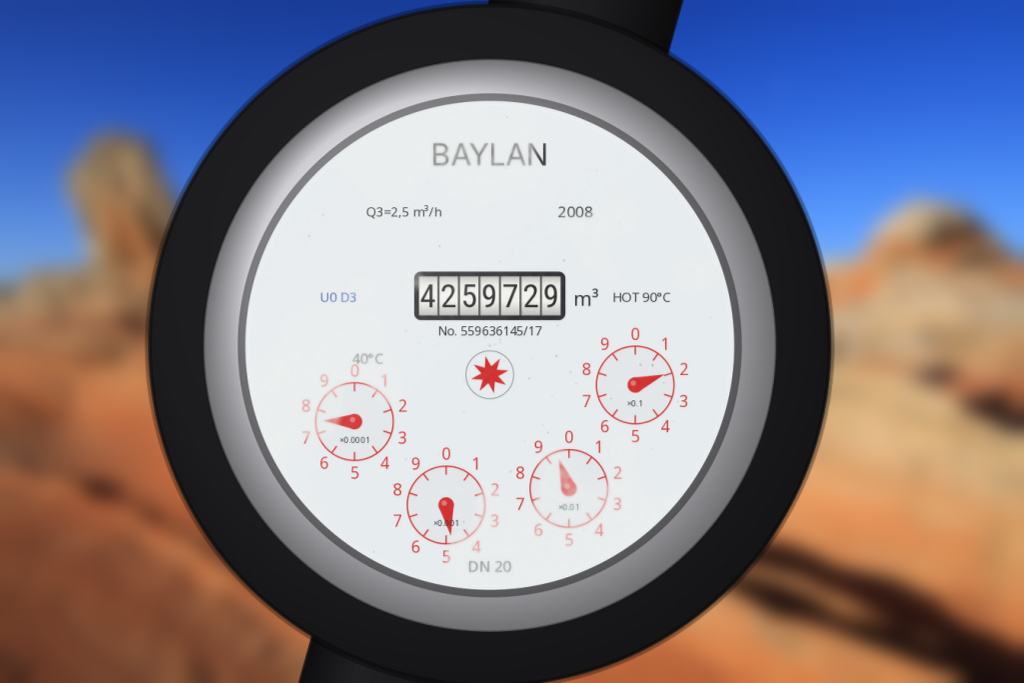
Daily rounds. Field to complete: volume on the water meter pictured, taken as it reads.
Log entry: 4259729.1947 m³
